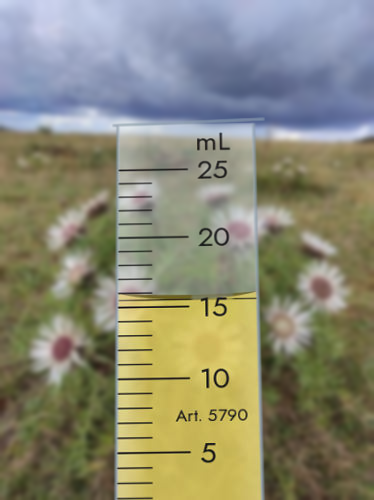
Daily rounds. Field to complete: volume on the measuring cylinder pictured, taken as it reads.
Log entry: 15.5 mL
